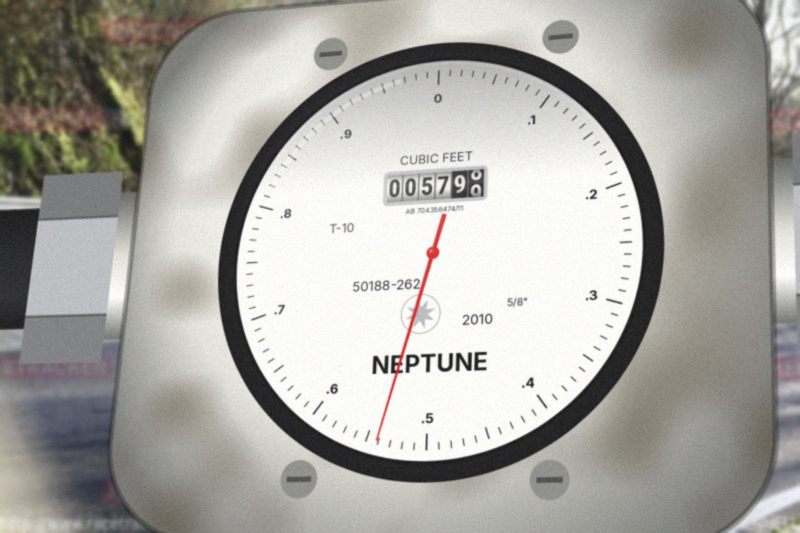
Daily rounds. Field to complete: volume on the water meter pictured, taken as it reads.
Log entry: 5798.54 ft³
